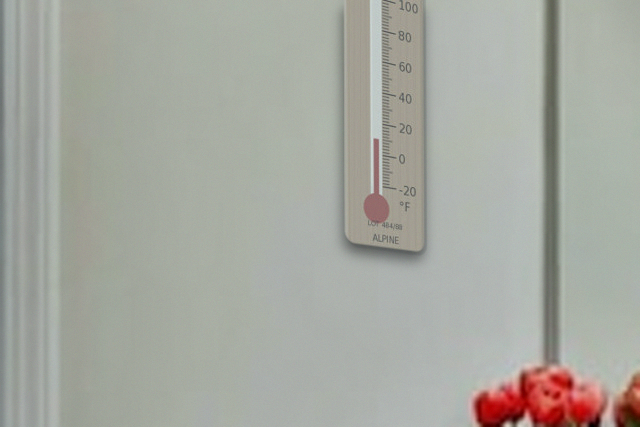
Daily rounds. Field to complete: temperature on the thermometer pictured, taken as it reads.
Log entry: 10 °F
